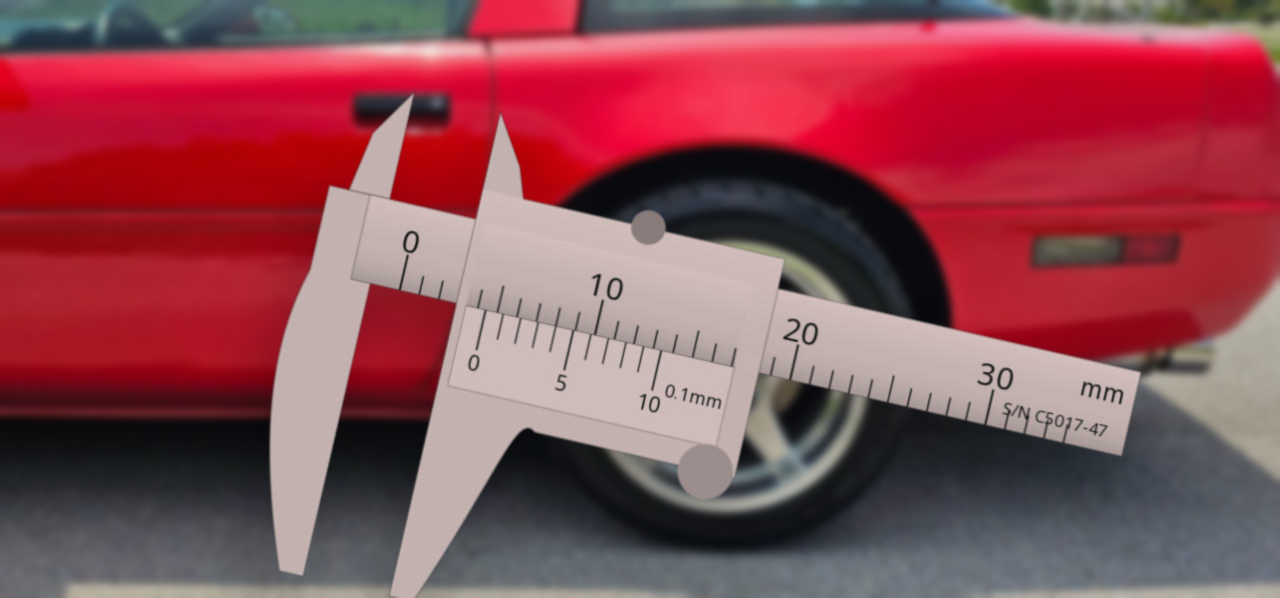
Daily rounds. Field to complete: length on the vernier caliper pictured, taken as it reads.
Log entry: 4.4 mm
